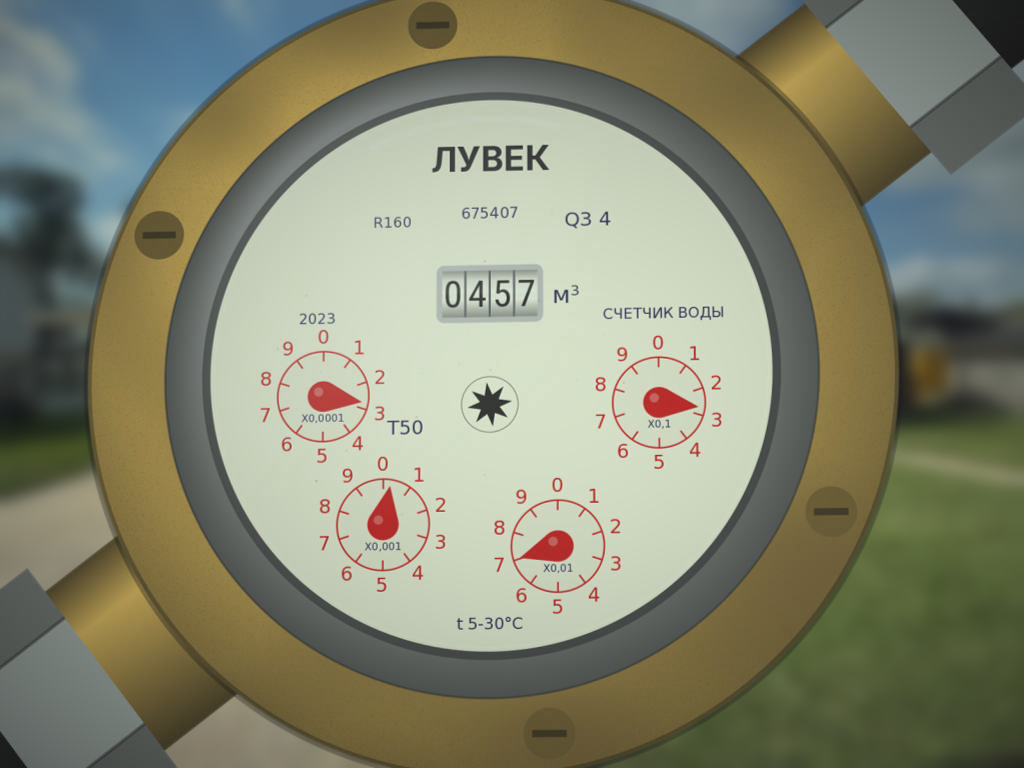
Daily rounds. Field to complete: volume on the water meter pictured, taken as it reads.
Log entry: 457.2702 m³
